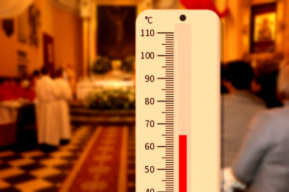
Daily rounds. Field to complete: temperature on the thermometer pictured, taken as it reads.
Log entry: 65 °C
